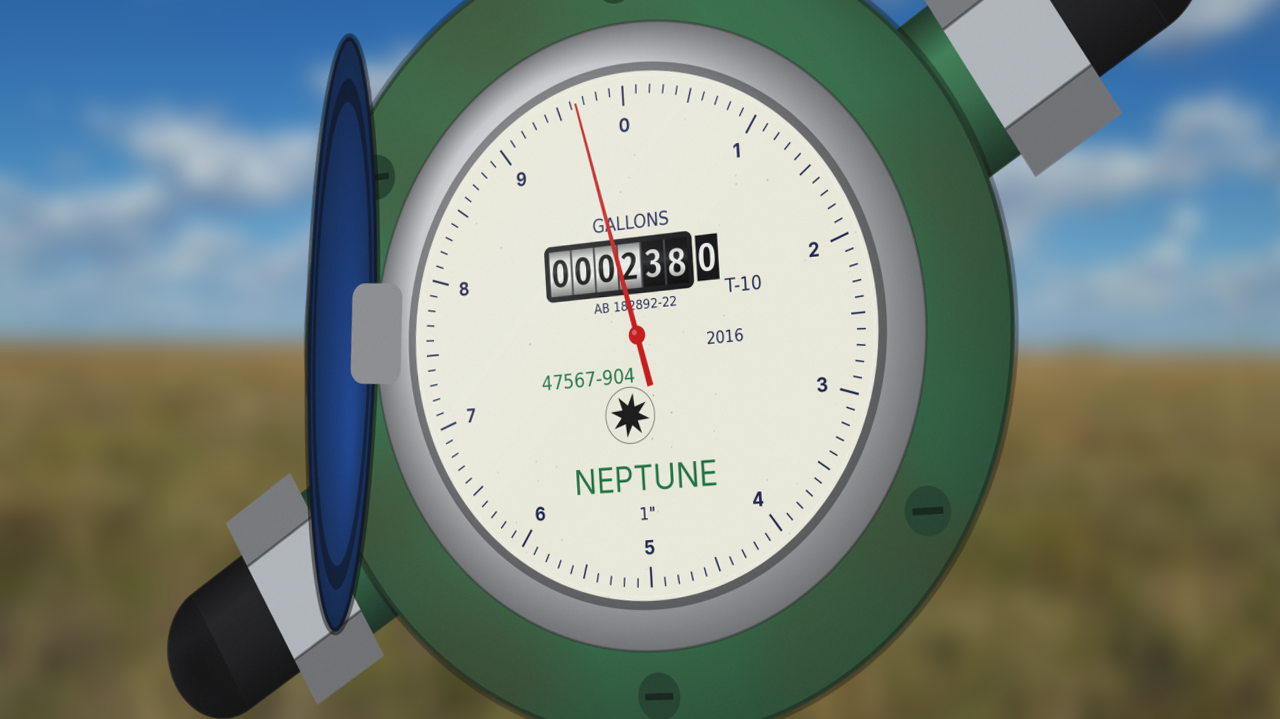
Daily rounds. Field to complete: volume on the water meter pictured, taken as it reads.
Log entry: 2379.6 gal
